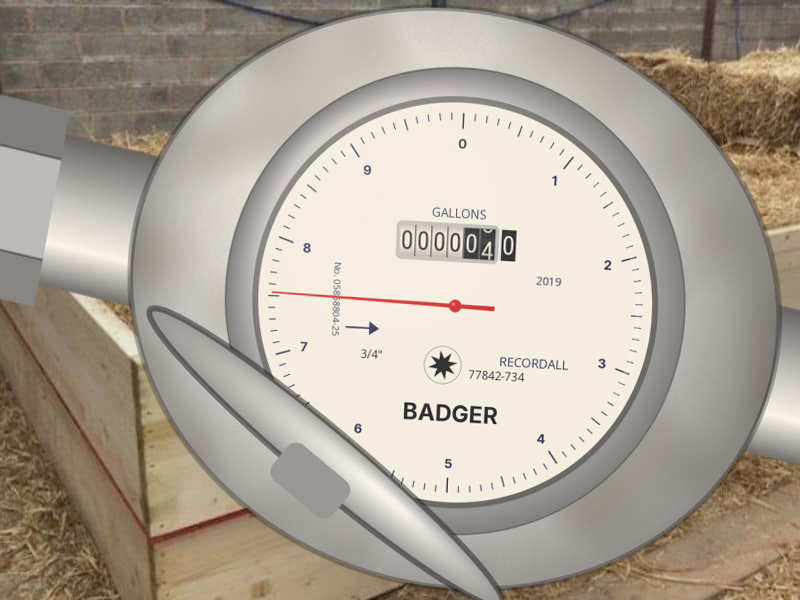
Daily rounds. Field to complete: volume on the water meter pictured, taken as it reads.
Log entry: 37.5 gal
